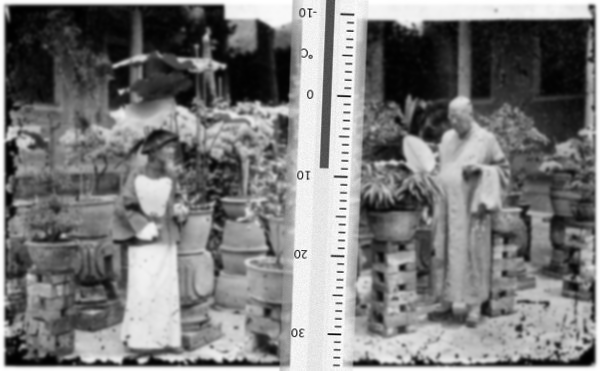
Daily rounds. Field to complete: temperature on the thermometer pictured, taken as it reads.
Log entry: 9 °C
